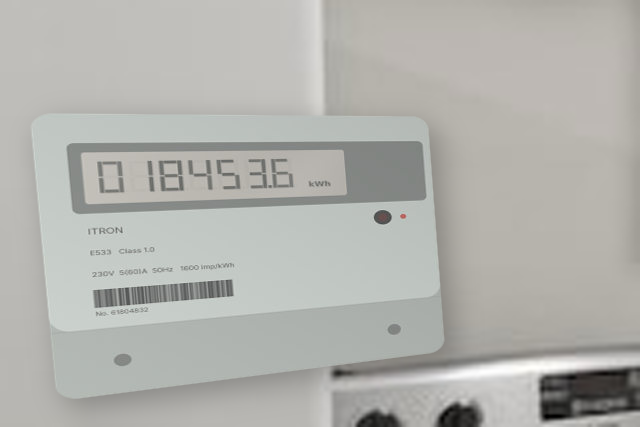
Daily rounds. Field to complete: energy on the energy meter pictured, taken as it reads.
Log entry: 18453.6 kWh
